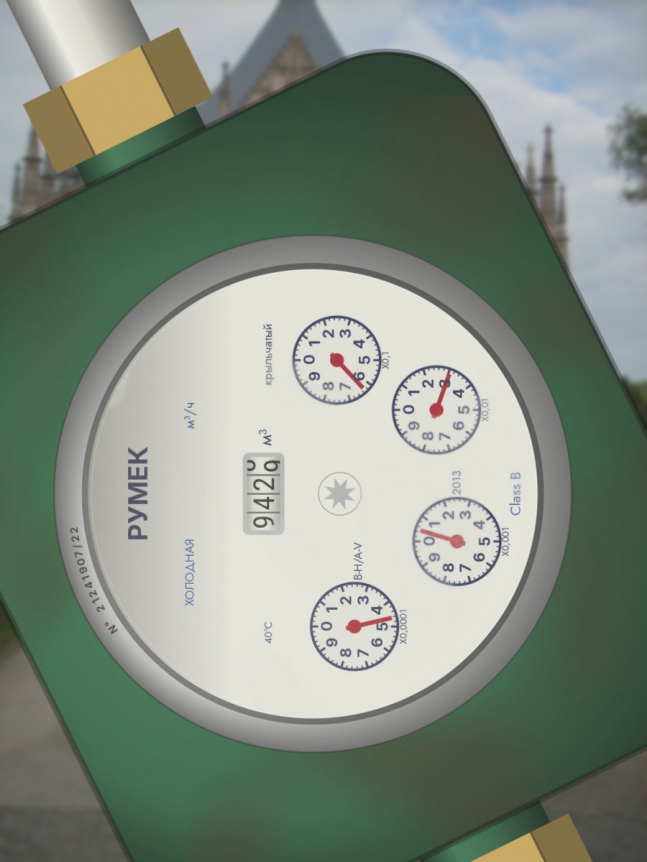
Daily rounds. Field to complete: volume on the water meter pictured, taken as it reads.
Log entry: 9428.6304 m³
